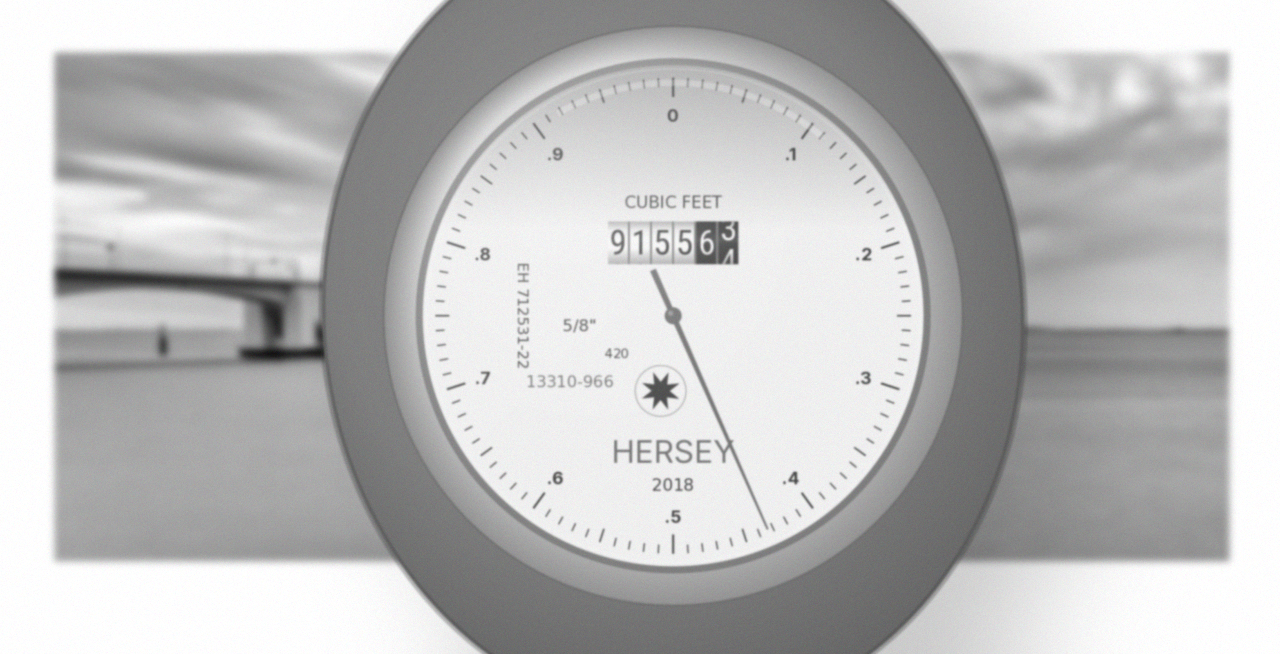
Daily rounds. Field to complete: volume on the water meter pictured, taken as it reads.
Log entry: 915563.43 ft³
